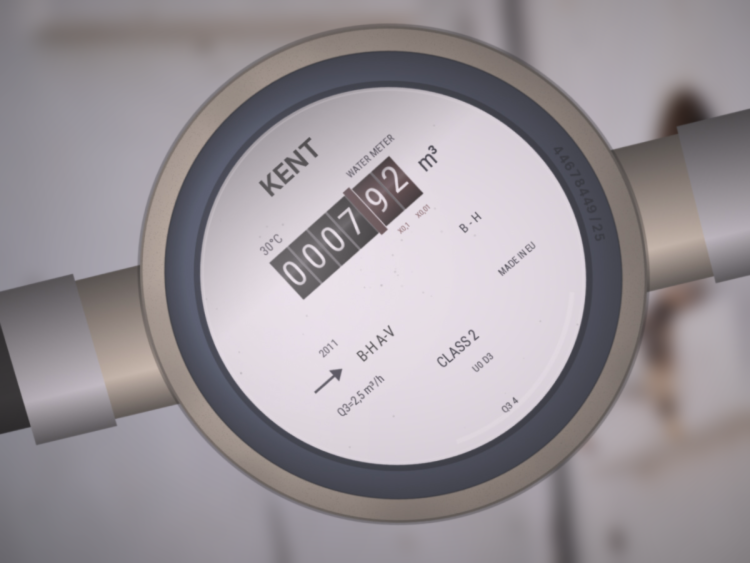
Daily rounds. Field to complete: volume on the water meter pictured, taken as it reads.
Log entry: 7.92 m³
